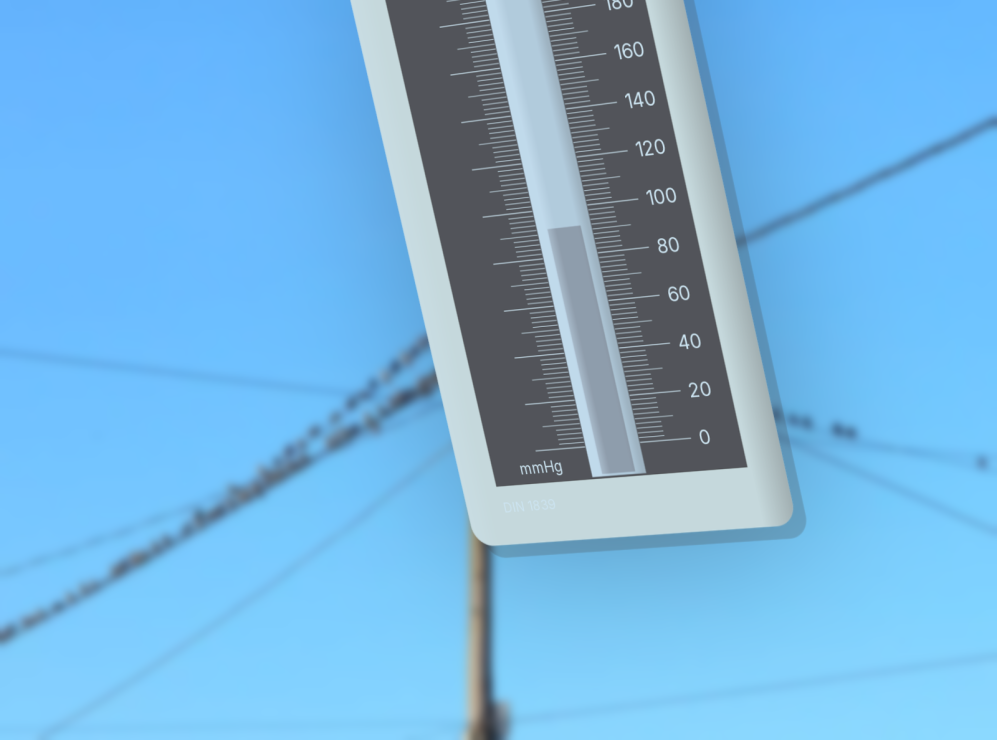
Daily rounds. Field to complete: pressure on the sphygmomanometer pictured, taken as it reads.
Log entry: 92 mmHg
